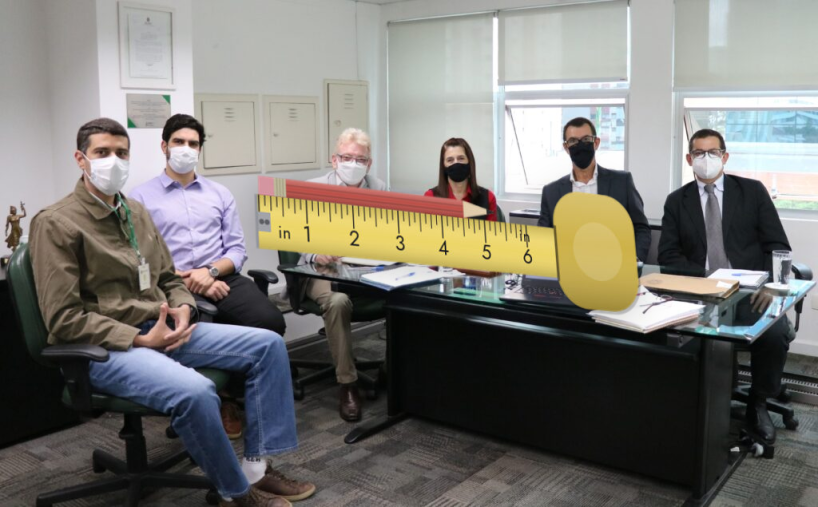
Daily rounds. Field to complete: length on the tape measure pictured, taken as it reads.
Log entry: 5.25 in
